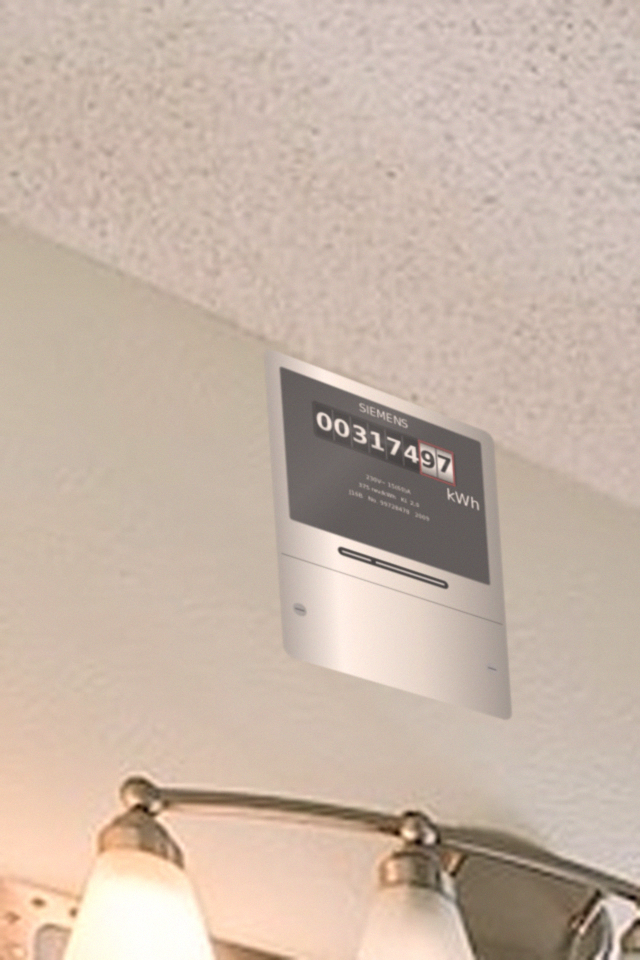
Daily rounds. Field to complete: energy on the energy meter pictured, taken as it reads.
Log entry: 3174.97 kWh
